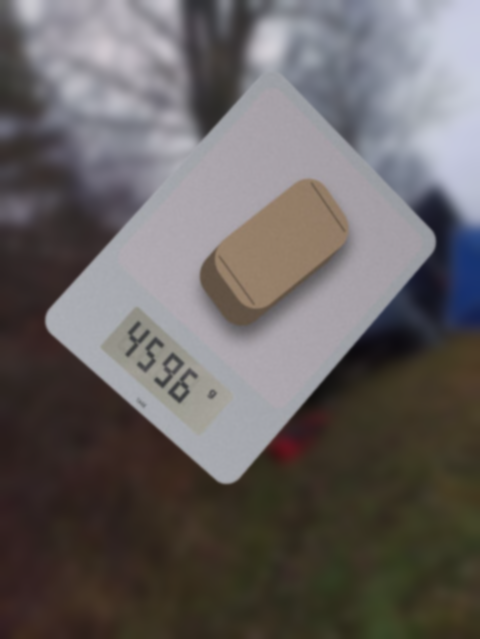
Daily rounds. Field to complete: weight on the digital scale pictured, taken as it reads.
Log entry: 4596 g
